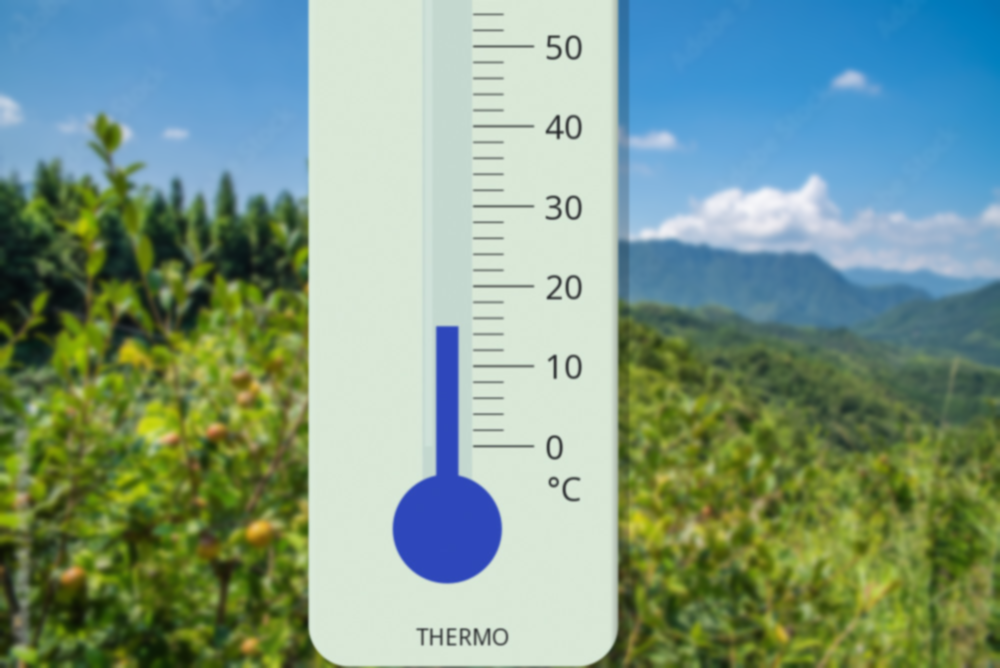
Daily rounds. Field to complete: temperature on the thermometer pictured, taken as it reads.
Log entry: 15 °C
